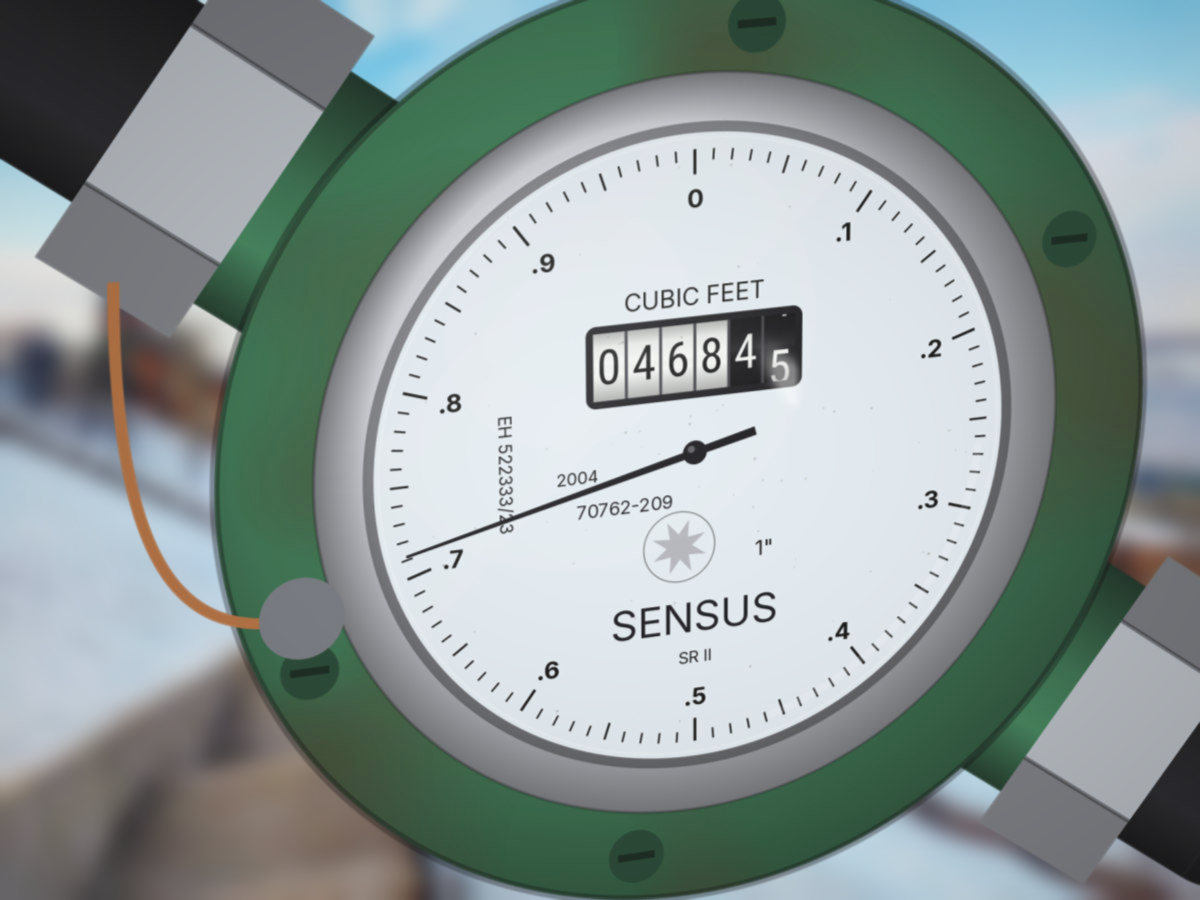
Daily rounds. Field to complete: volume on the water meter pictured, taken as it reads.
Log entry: 46844.71 ft³
